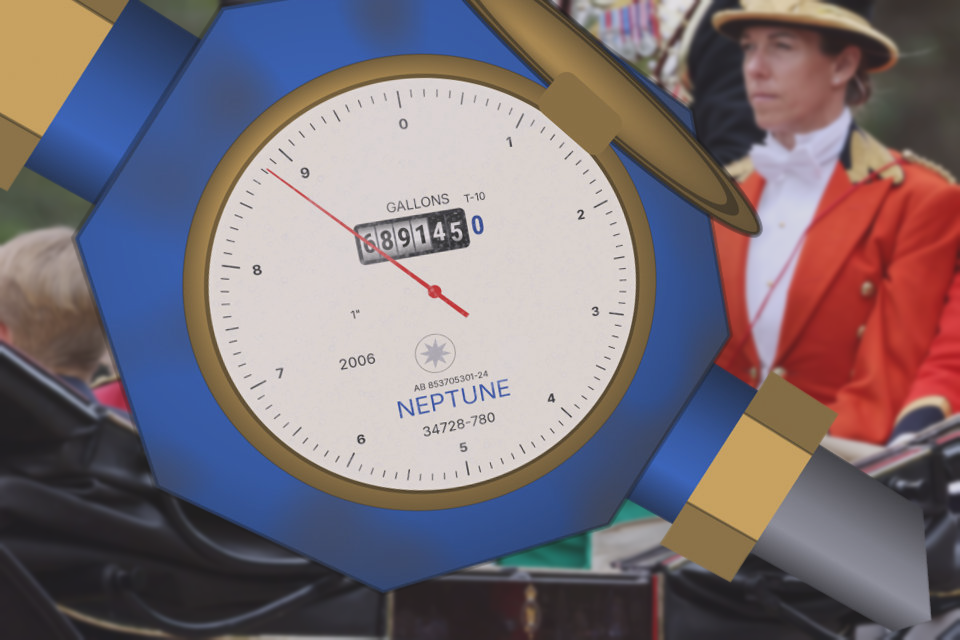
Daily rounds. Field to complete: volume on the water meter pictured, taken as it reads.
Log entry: 6891448.8 gal
